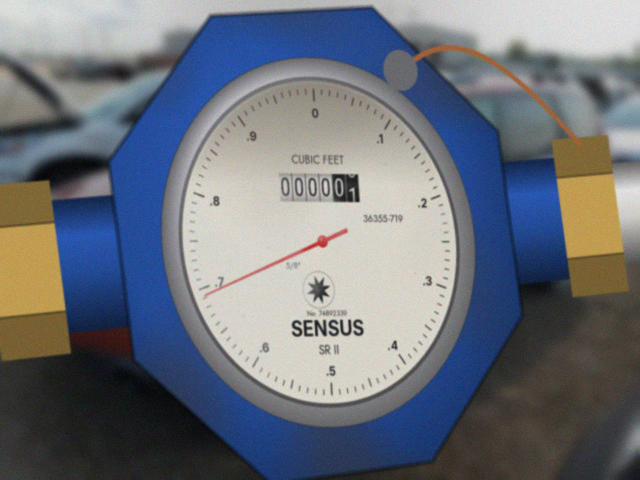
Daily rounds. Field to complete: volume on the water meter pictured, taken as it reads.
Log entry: 0.69 ft³
